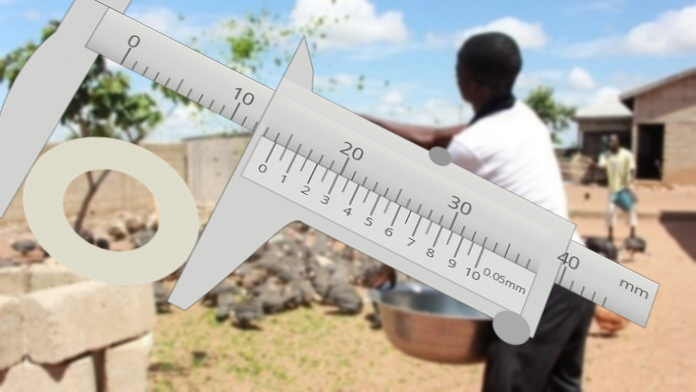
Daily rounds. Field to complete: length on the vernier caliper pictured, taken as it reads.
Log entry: 14.1 mm
